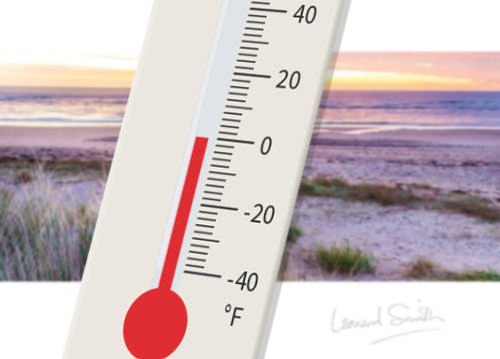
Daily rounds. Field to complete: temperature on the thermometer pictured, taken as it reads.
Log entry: 0 °F
